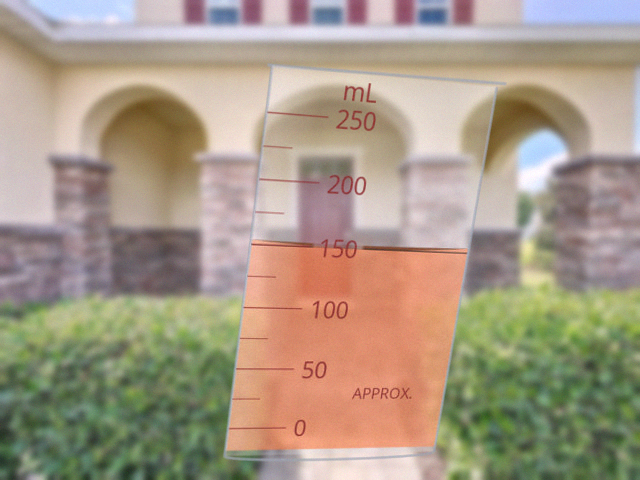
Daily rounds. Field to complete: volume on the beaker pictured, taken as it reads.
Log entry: 150 mL
